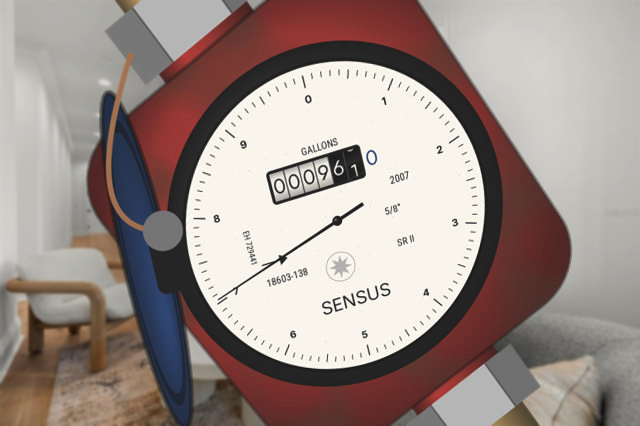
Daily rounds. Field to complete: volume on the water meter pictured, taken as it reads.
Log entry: 9607.0 gal
